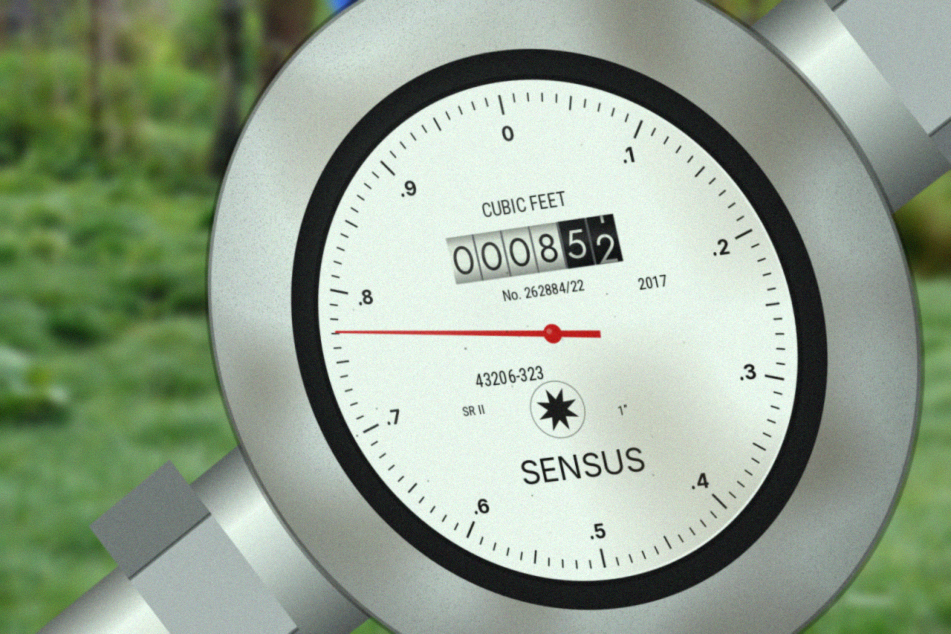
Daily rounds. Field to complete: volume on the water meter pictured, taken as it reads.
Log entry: 851.77 ft³
